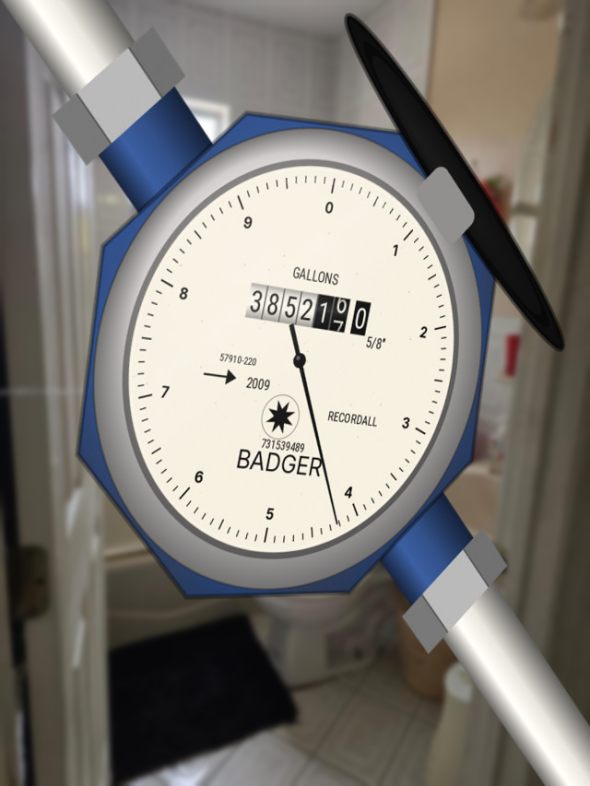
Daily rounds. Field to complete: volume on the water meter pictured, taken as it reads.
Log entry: 3852164.2 gal
